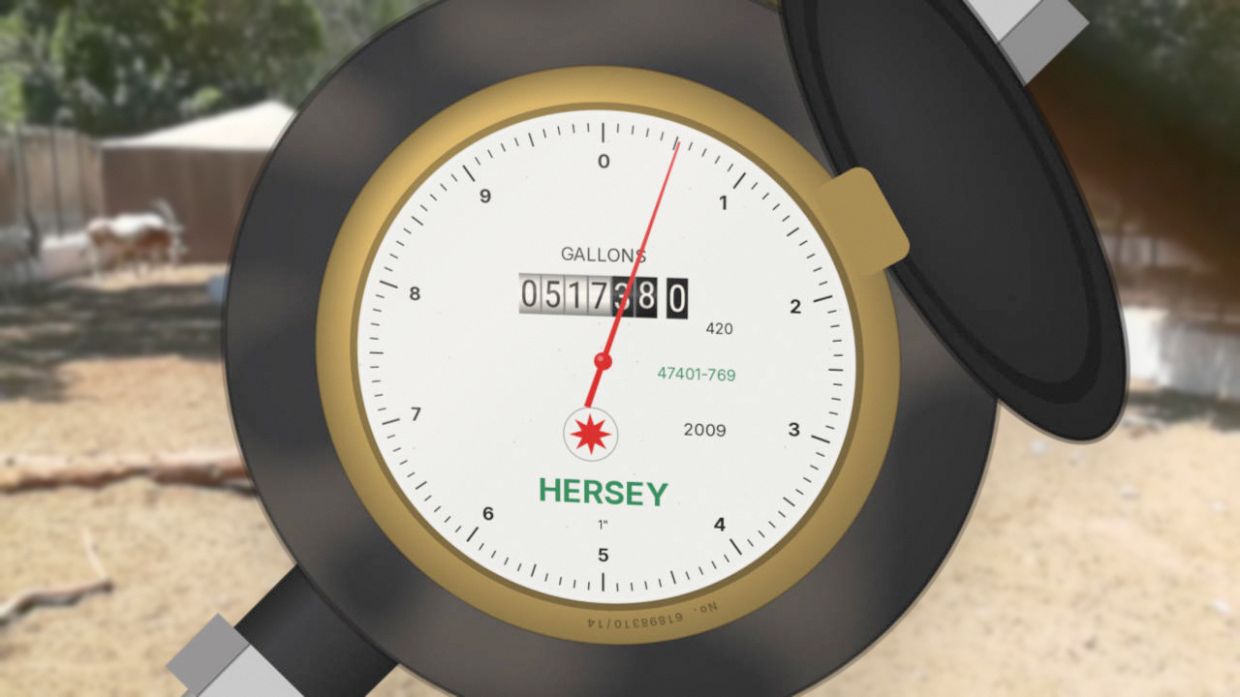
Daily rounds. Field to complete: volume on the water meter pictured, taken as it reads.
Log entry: 517380.5 gal
